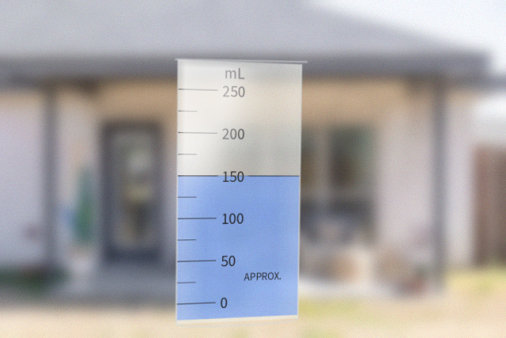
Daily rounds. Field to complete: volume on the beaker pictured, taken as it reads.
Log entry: 150 mL
